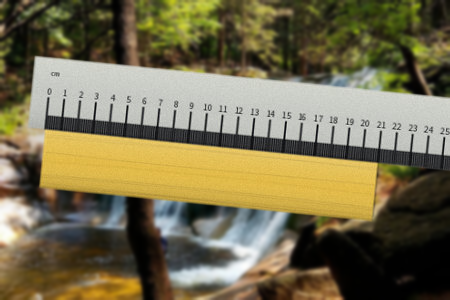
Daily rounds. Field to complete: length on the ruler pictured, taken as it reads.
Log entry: 21 cm
